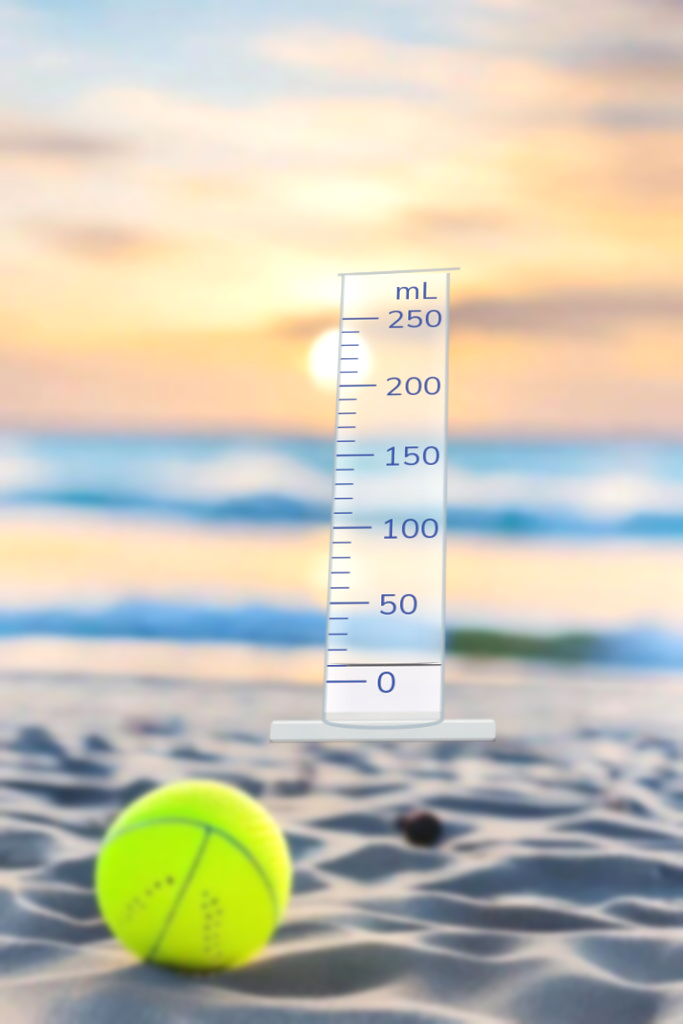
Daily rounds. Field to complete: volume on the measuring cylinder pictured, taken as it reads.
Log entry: 10 mL
